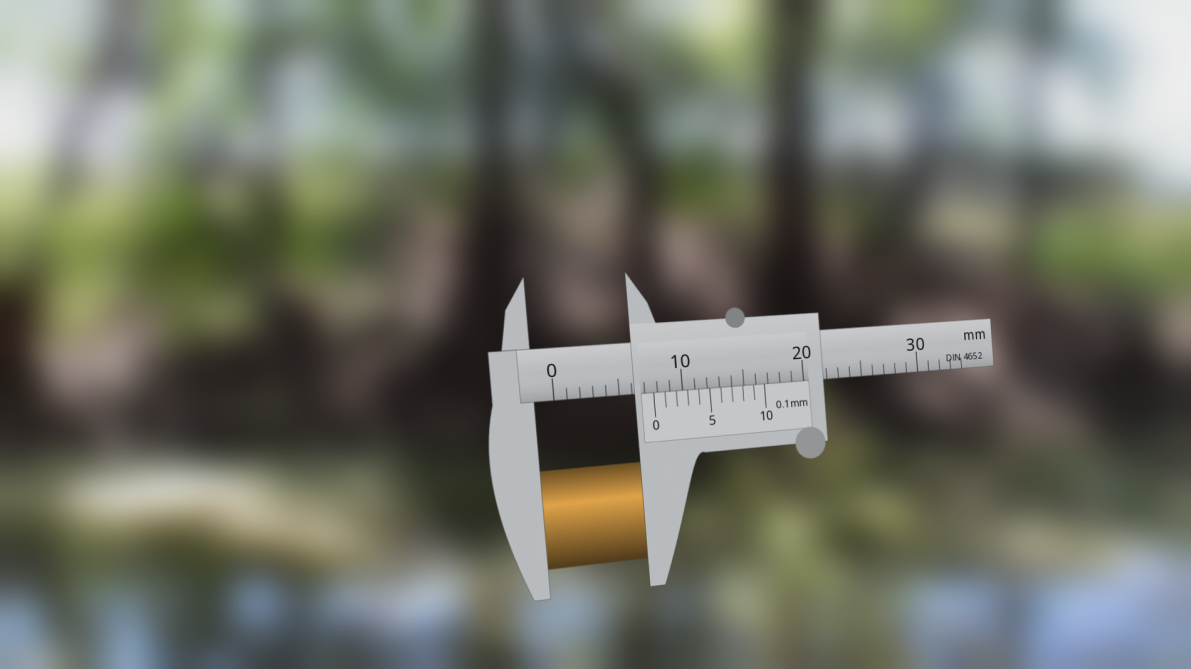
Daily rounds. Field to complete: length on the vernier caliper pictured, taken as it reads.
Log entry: 7.7 mm
